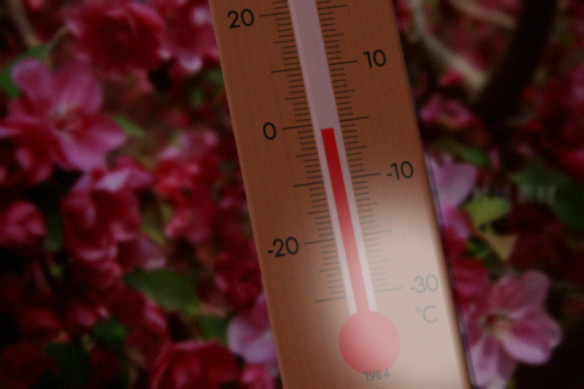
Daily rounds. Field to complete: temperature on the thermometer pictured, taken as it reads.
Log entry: -1 °C
